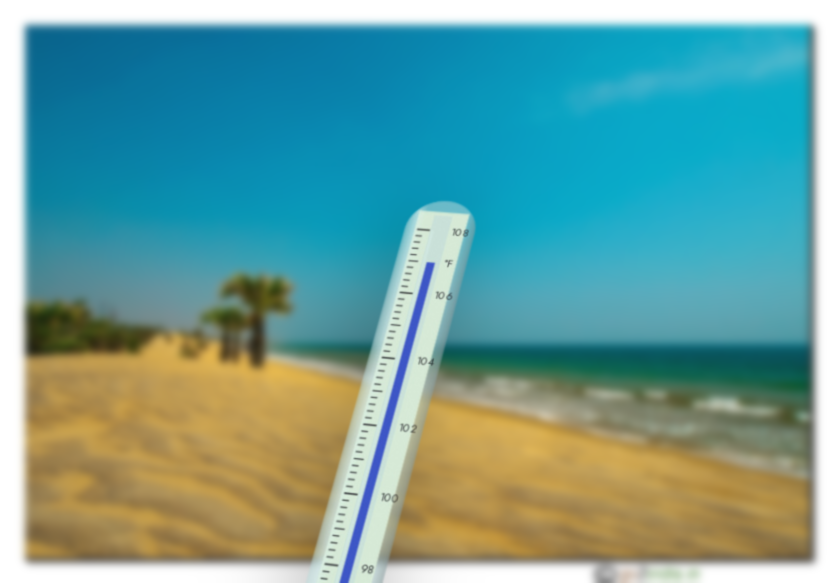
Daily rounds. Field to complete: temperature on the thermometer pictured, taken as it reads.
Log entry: 107 °F
